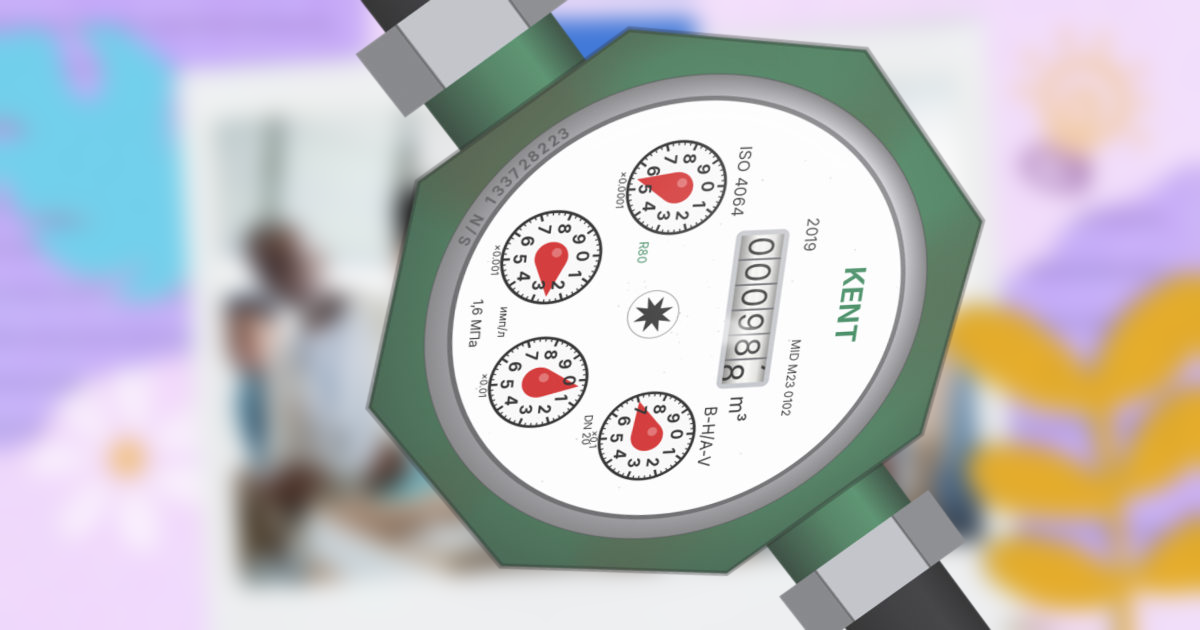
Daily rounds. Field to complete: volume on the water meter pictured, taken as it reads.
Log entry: 987.7025 m³
